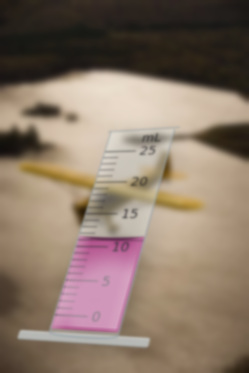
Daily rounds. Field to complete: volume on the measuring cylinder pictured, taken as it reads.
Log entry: 11 mL
